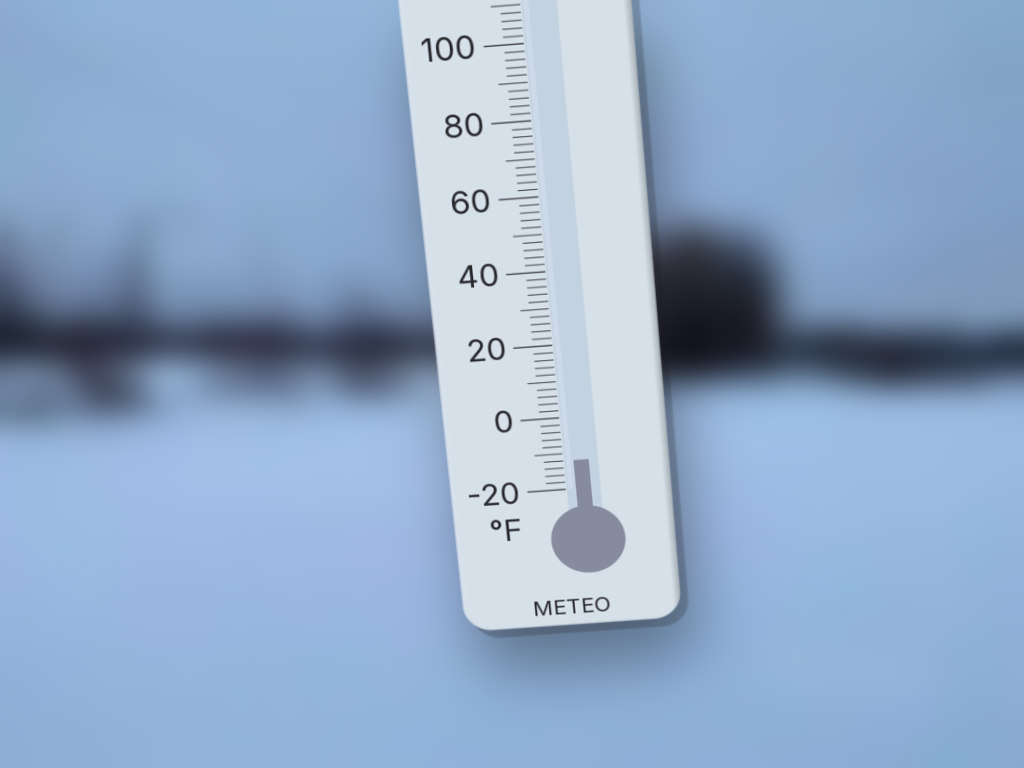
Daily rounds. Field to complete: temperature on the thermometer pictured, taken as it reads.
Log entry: -12 °F
